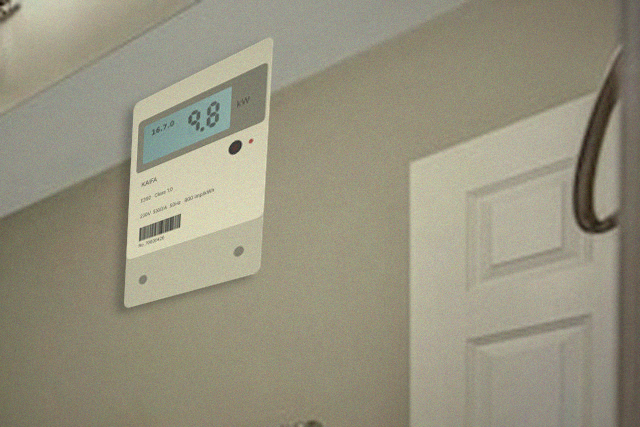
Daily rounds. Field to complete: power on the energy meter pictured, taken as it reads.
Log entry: 9.8 kW
